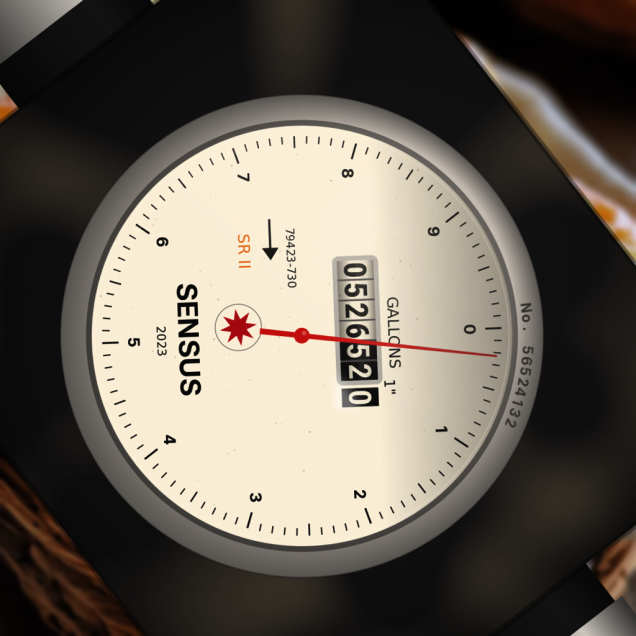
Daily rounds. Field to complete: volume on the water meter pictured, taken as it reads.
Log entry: 526520.2 gal
